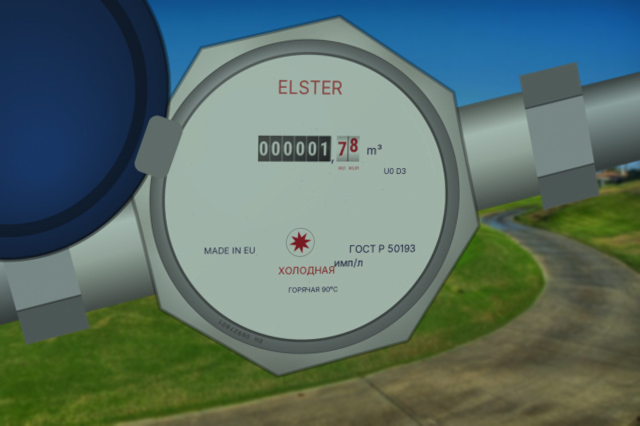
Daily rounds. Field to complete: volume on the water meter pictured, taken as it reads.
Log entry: 1.78 m³
